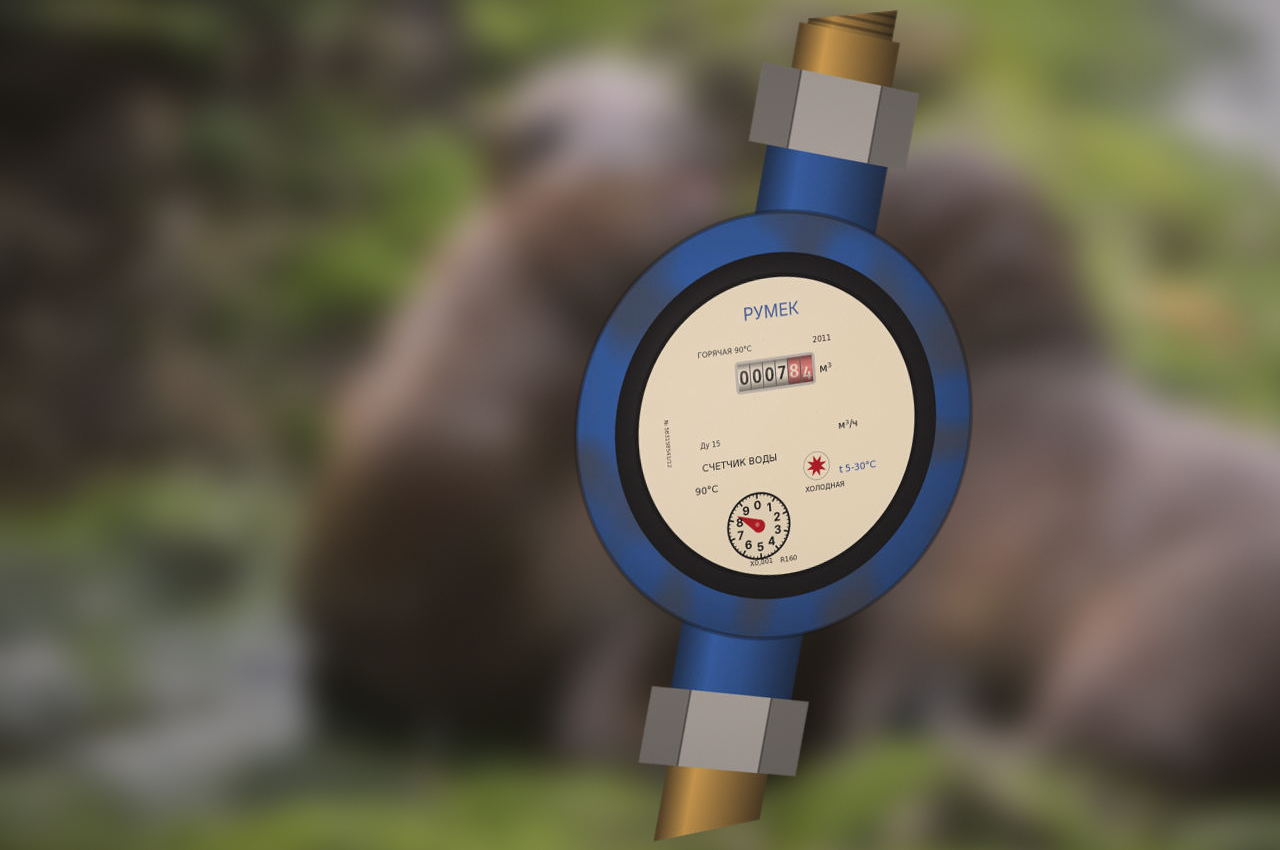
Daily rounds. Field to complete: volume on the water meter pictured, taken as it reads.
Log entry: 7.838 m³
